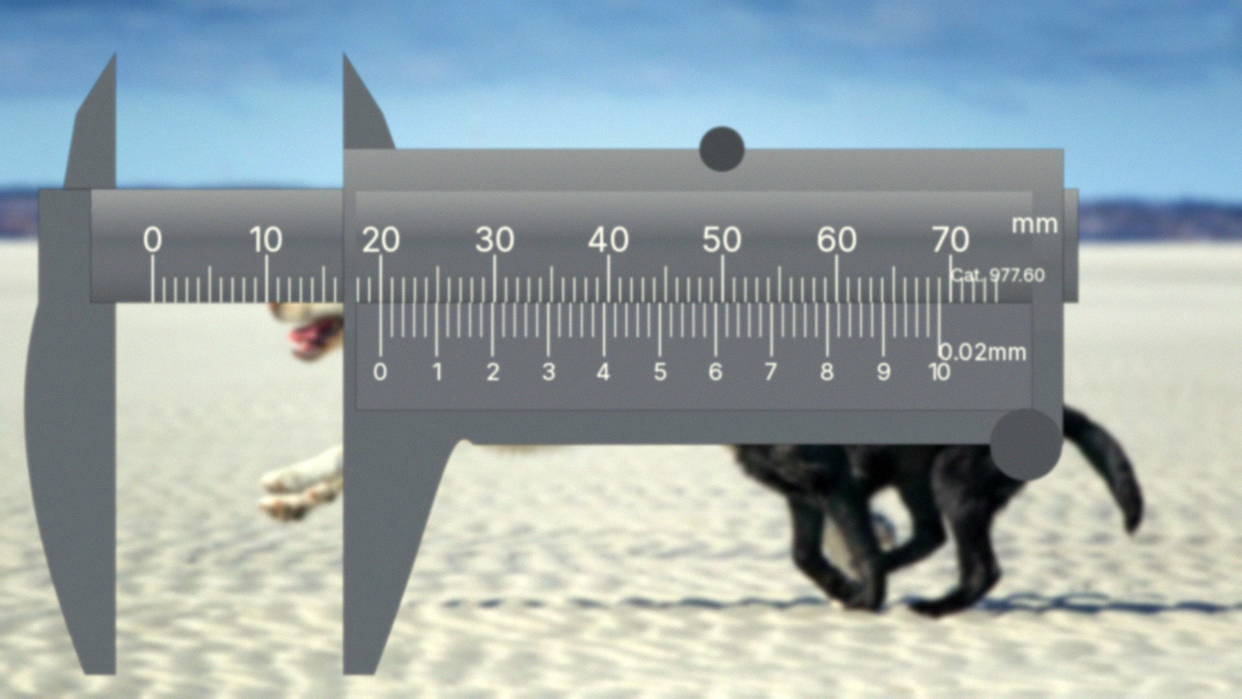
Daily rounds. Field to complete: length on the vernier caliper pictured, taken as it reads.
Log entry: 20.0 mm
